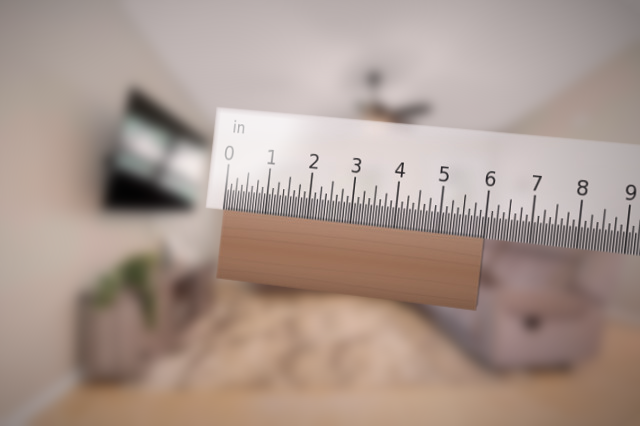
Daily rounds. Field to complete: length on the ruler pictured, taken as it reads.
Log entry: 6 in
